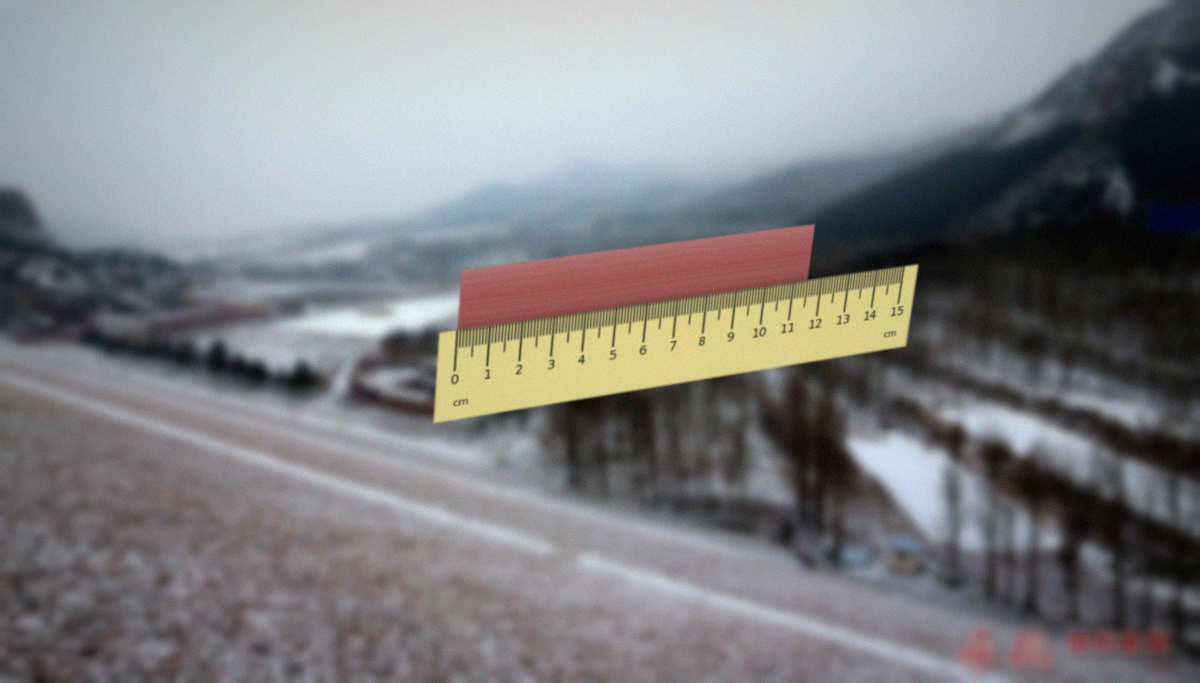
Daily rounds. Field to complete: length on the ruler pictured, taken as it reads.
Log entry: 11.5 cm
